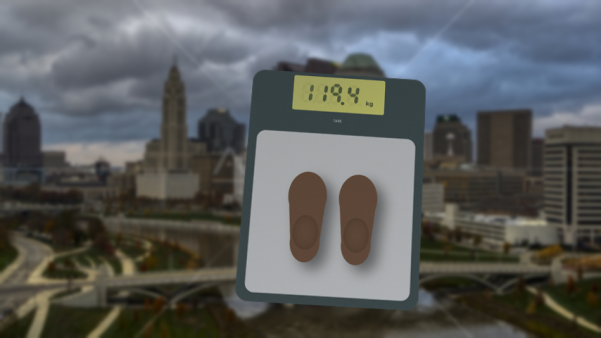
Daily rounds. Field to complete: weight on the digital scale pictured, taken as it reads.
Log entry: 119.4 kg
